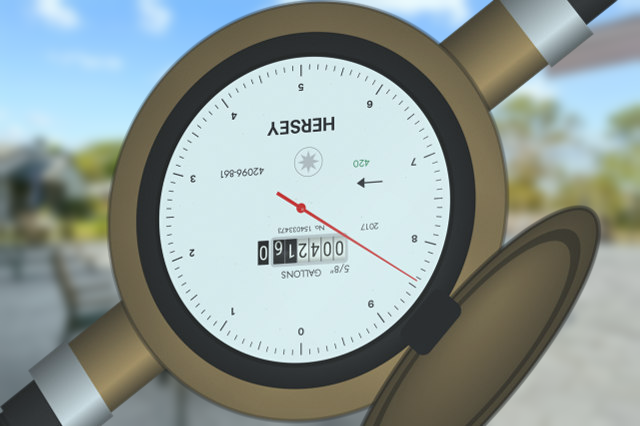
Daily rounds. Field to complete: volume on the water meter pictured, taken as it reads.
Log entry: 42158.4 gal
